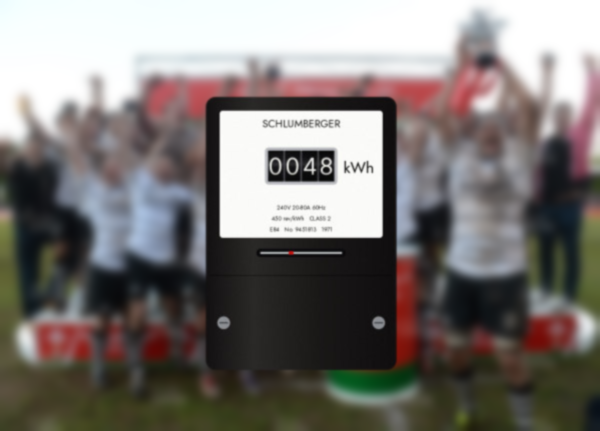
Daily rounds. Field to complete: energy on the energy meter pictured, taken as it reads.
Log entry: 48 kWh
